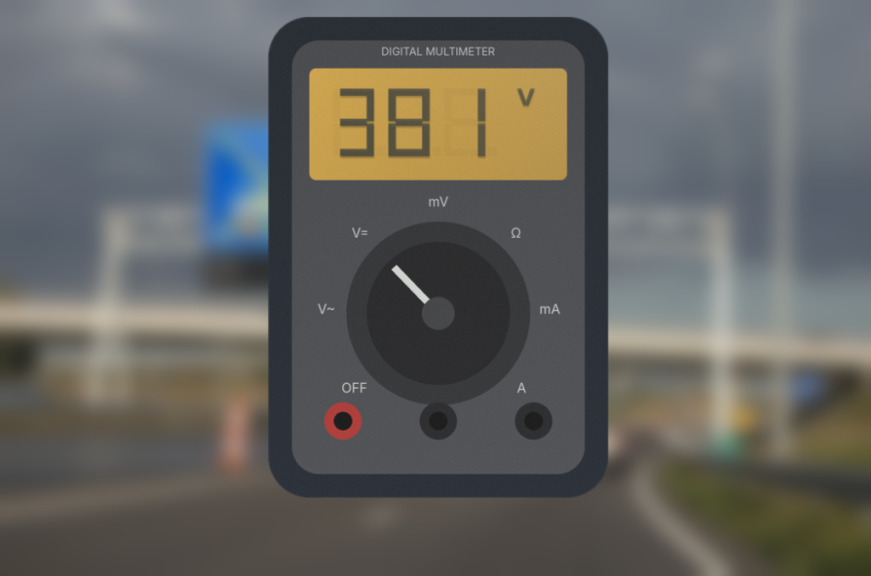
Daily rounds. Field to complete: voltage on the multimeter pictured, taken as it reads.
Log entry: 381 V
